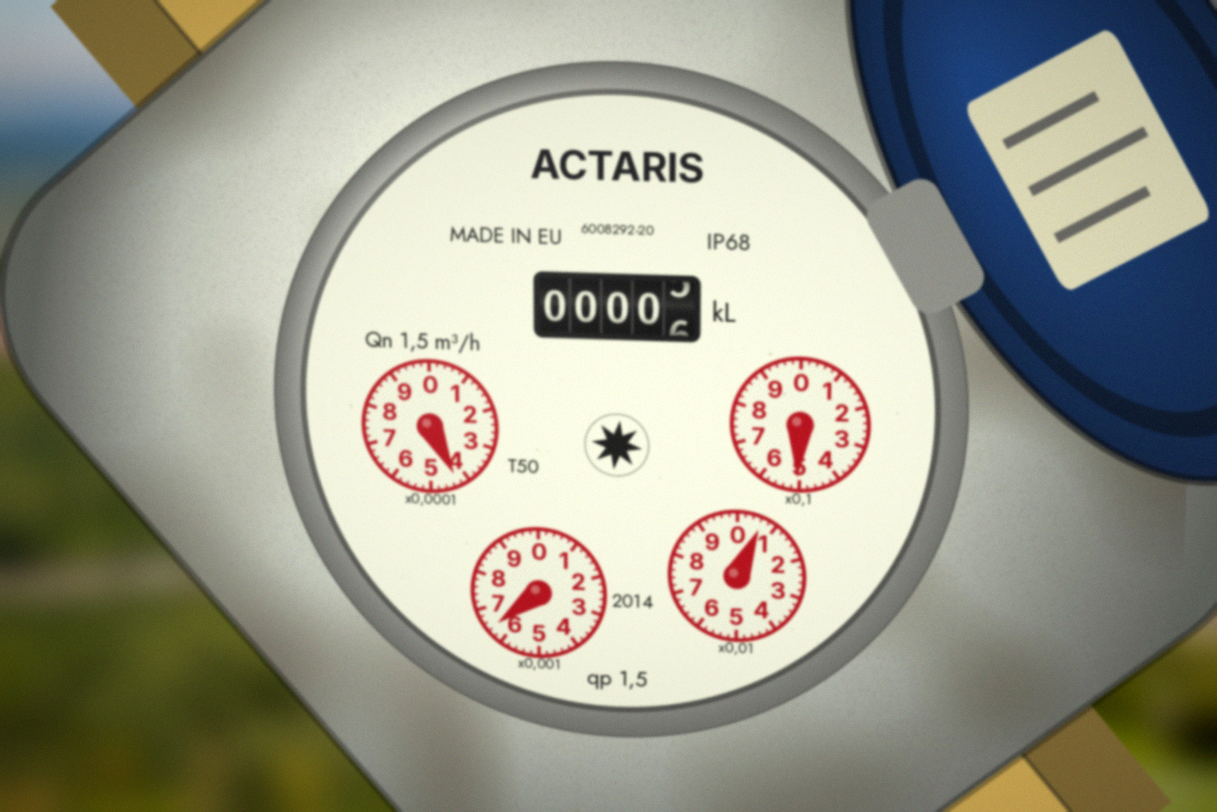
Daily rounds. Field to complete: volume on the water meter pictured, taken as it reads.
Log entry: 5.5064 kL
